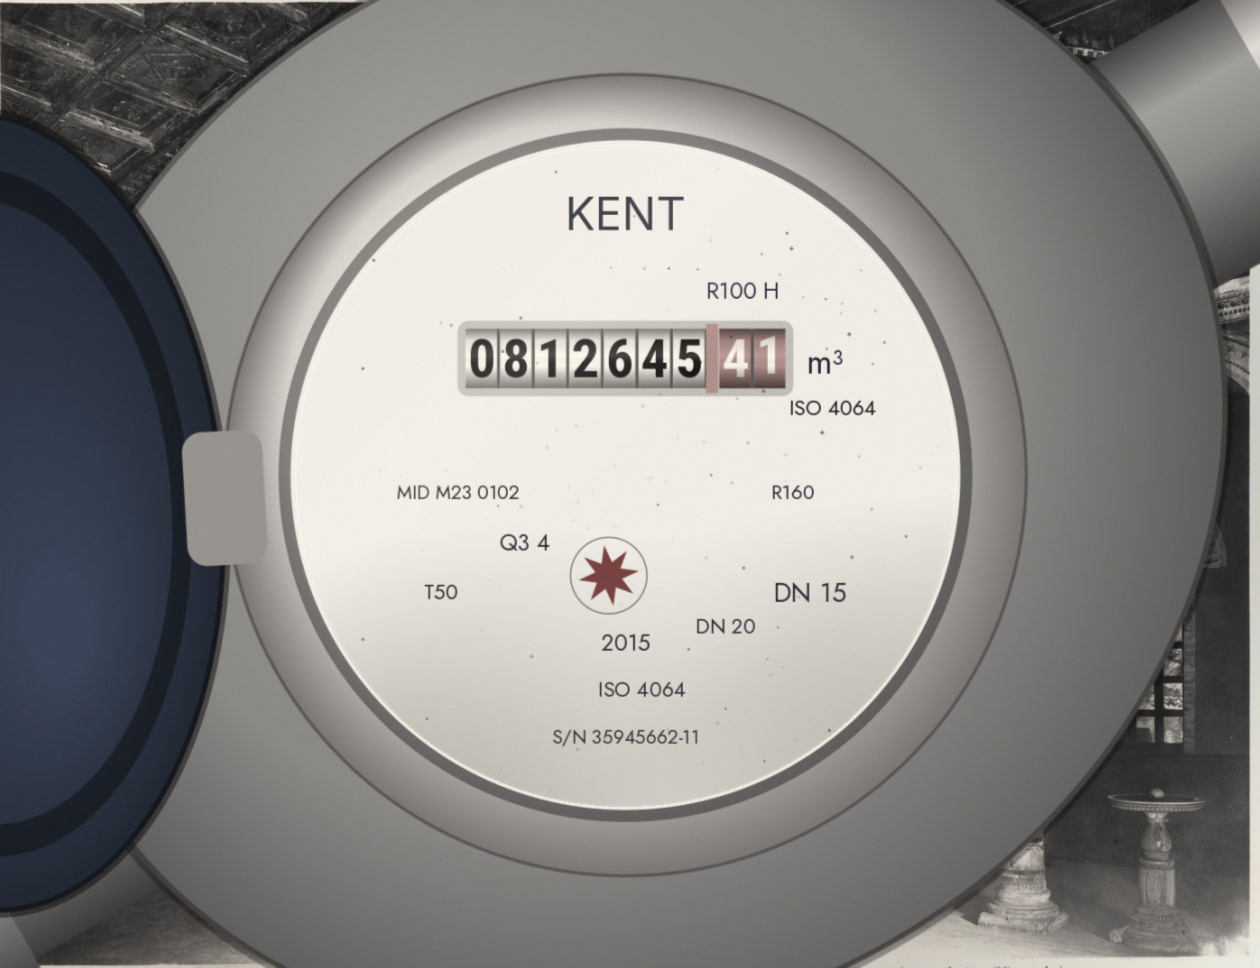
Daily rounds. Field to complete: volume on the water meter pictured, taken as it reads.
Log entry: 812645.41 m³
